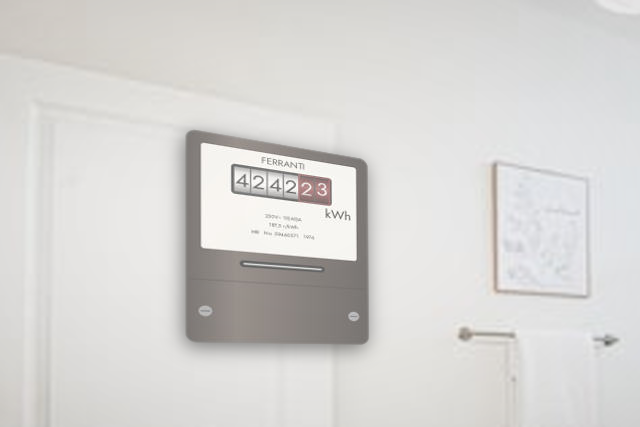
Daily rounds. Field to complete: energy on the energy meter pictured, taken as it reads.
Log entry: 4242.23 kWh
